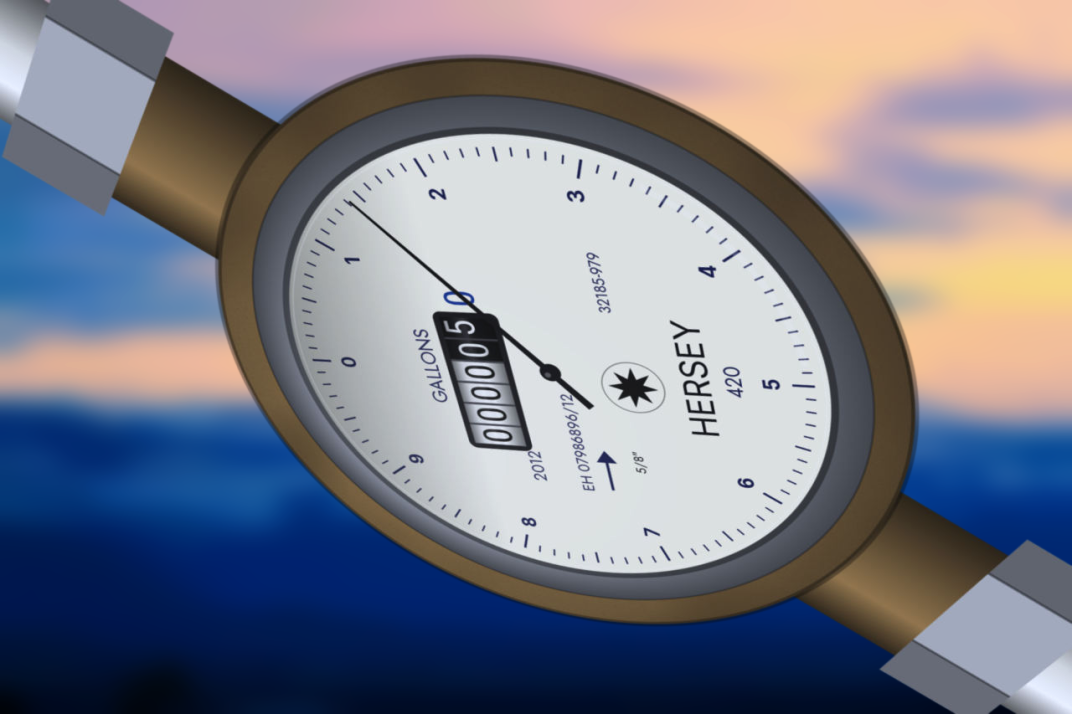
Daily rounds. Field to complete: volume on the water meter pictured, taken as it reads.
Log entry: 51.4 gal
